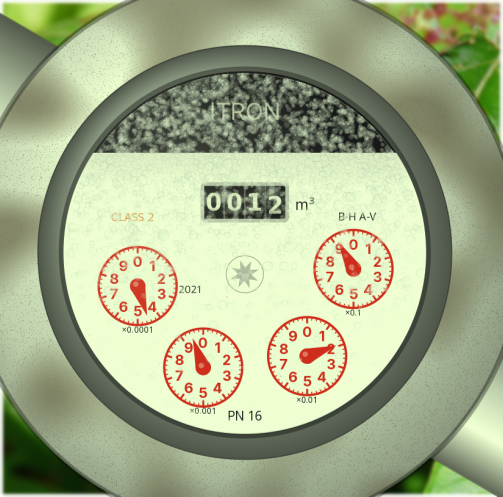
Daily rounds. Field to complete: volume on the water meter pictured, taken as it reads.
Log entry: 11.9194 m³
